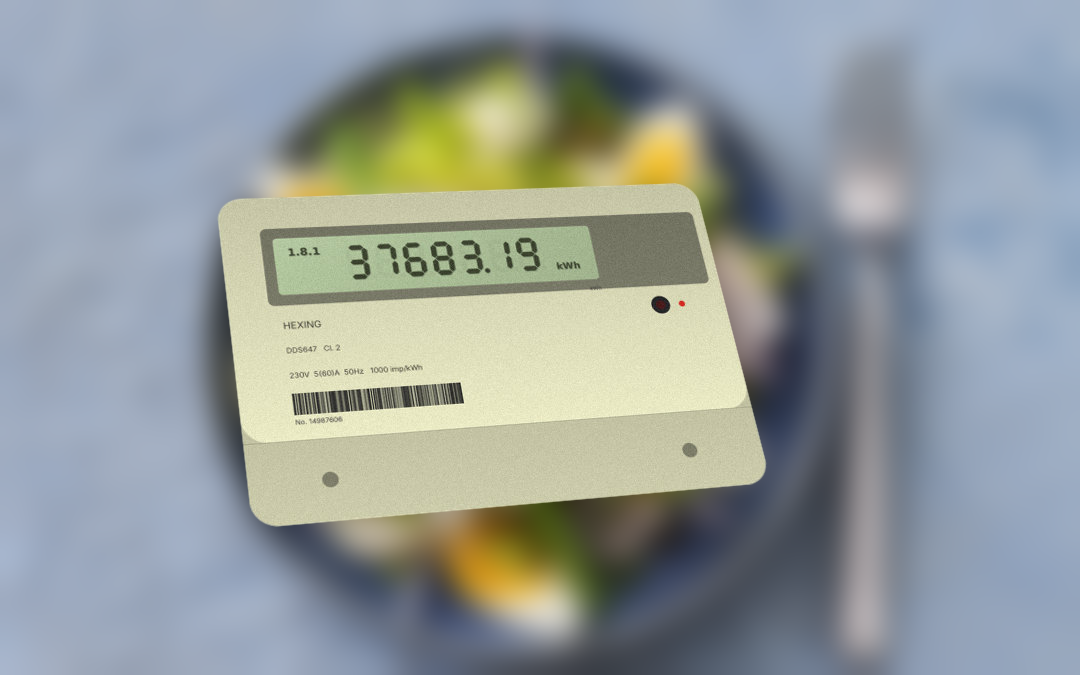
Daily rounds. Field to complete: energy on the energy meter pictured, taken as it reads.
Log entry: 37683.19 kWh
